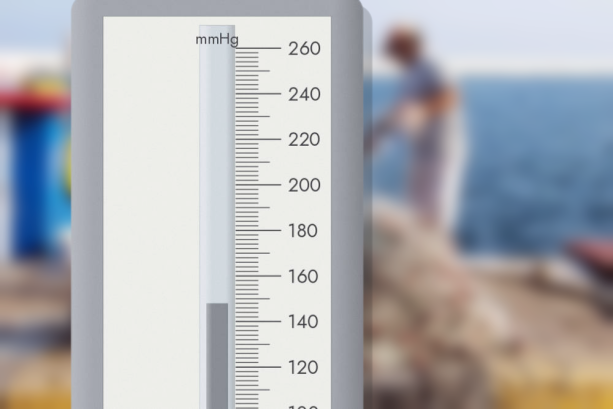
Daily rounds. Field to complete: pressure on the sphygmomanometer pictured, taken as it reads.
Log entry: 148 mmHg
